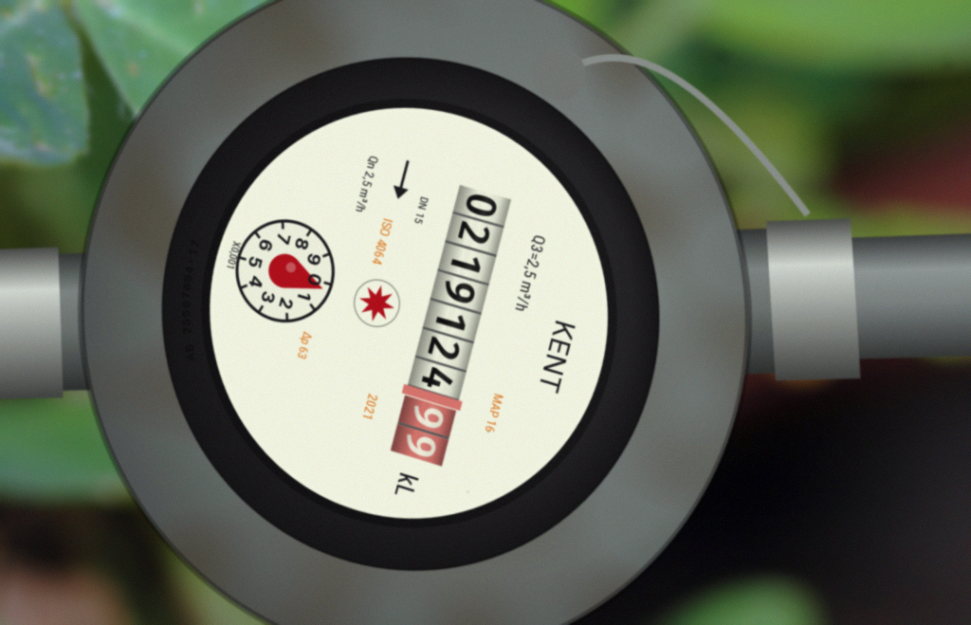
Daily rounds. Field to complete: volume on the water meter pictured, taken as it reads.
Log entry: 219124.990 kL
